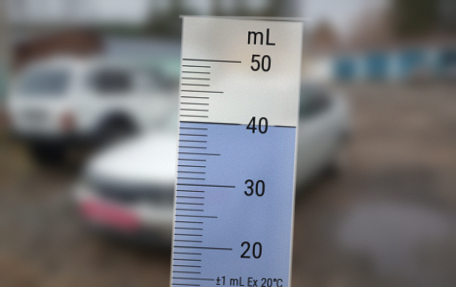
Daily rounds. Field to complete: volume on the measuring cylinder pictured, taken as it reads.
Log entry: 40 mL
